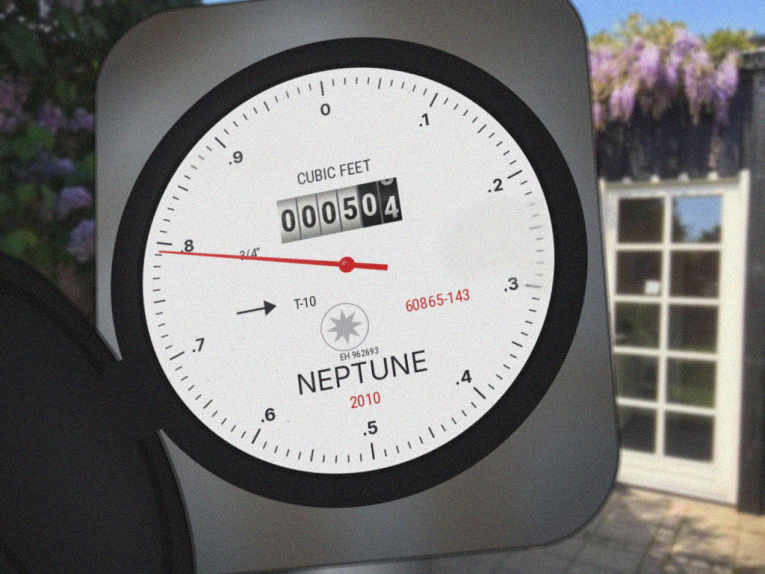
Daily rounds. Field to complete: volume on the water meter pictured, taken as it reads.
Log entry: 503.79 ft³
